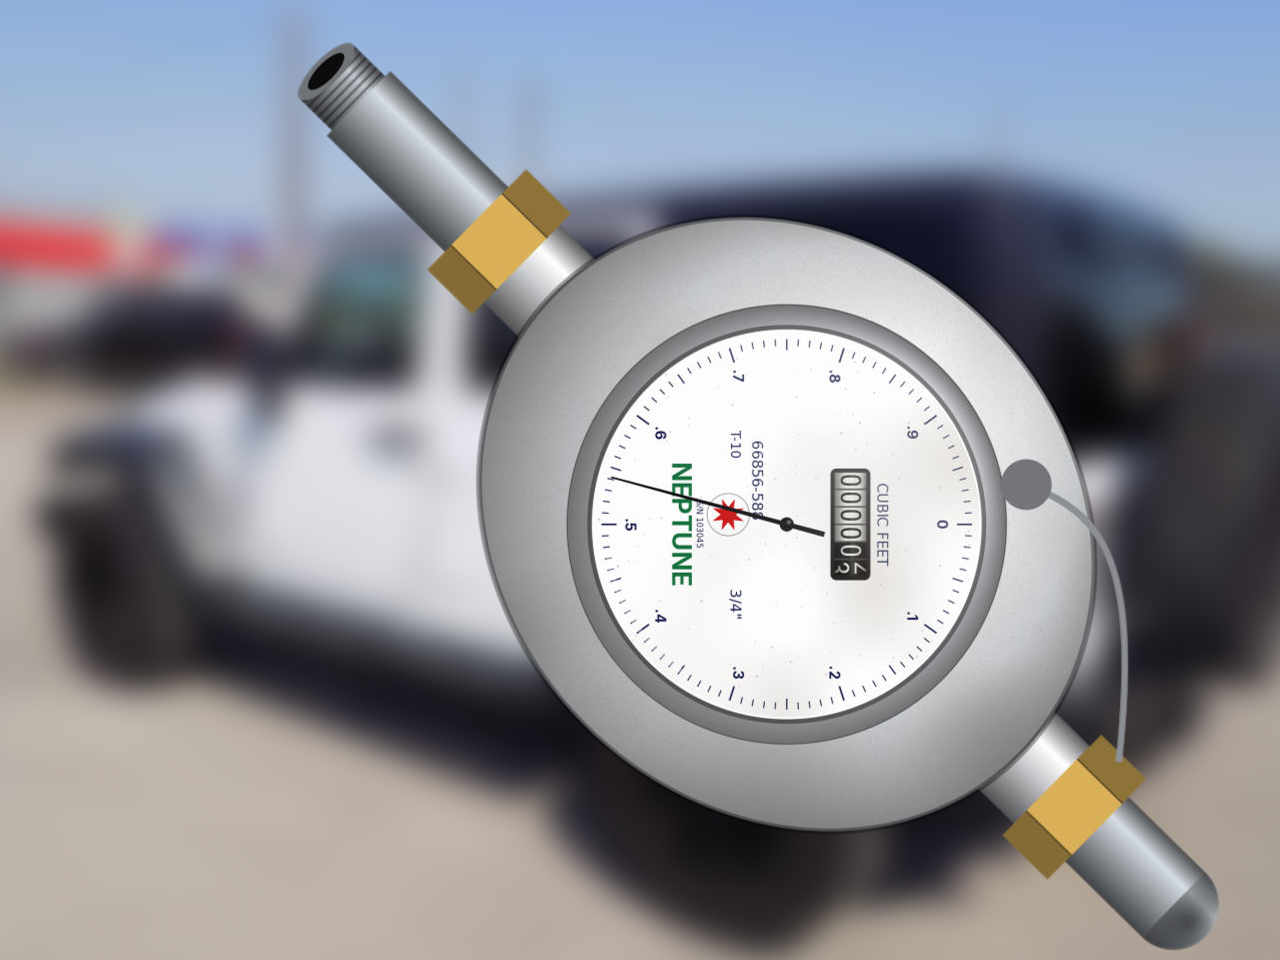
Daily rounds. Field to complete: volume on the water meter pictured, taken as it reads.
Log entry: 2.54 ft³
